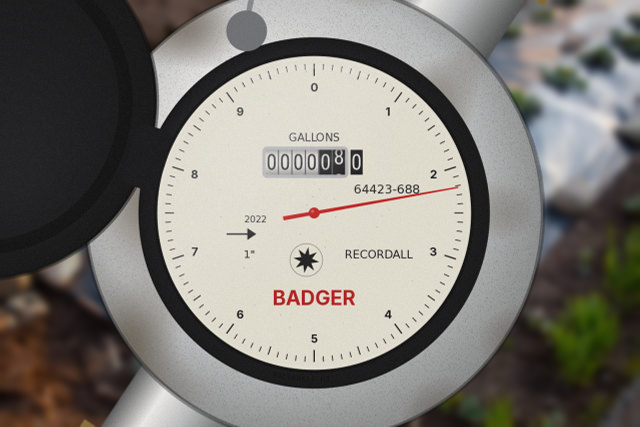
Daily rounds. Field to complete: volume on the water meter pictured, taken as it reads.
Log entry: 82.2 gal
